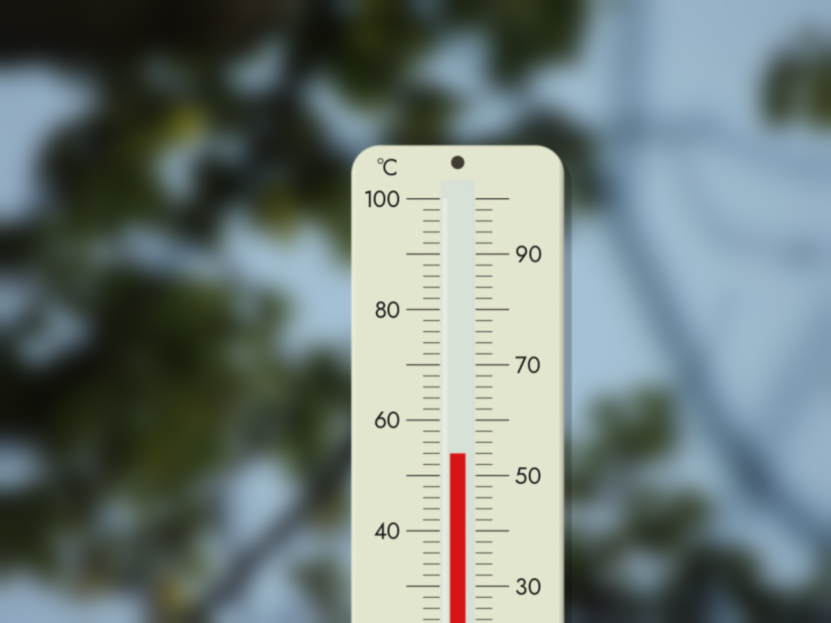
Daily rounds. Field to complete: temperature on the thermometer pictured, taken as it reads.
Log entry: 54 °C
